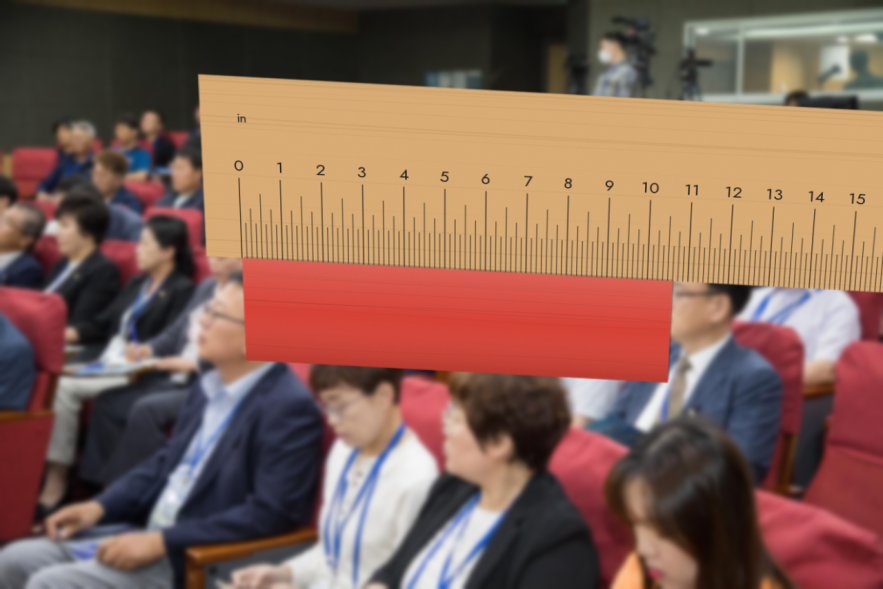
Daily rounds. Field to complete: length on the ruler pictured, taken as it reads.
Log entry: 10.625 in
